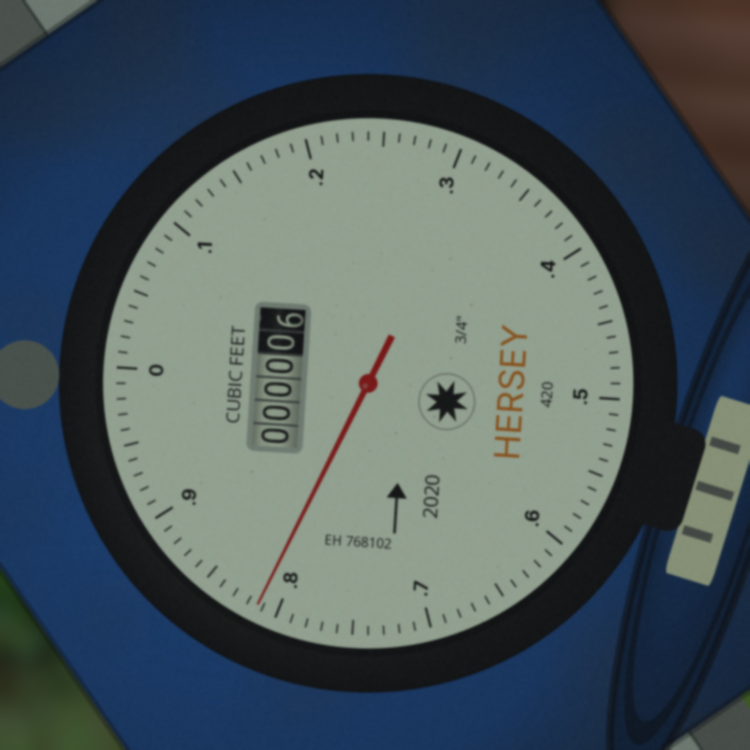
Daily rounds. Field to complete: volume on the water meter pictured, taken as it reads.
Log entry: 5.81 ft³
